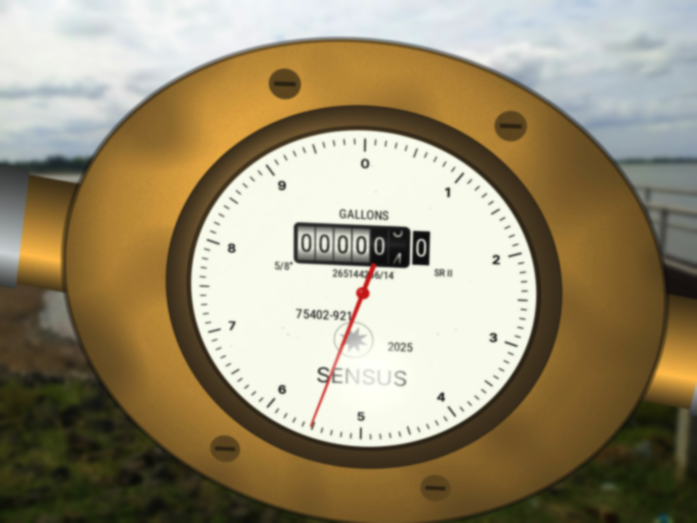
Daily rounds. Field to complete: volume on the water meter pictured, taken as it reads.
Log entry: 35.5 gal
